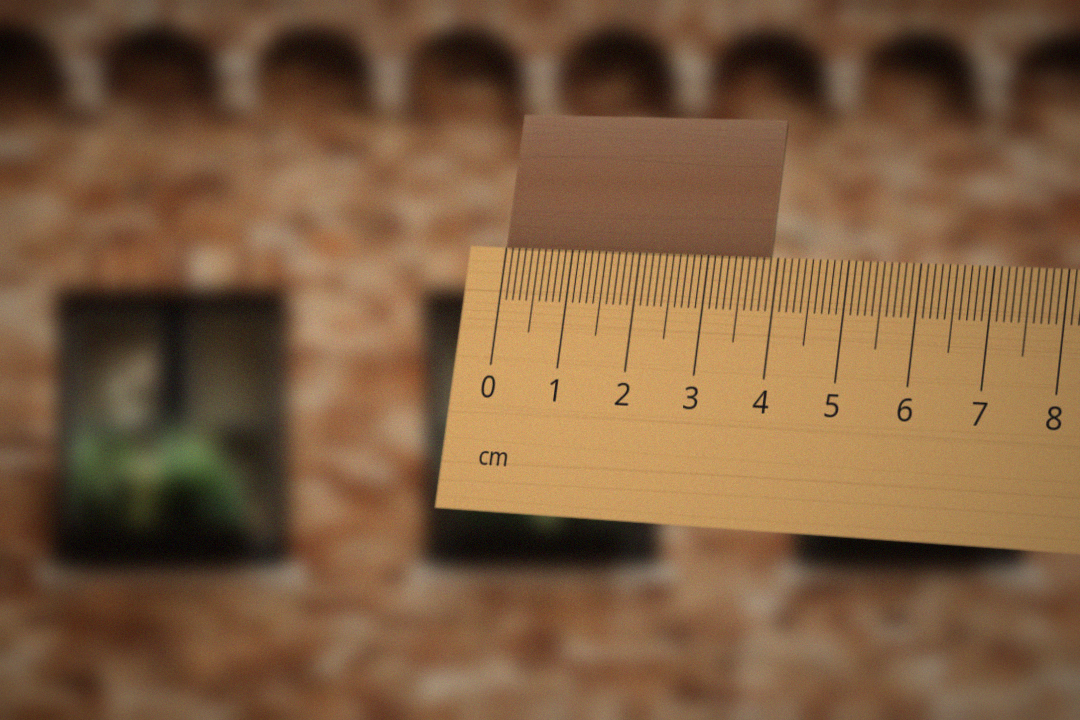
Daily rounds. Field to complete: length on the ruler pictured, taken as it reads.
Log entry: 3.9 cm
